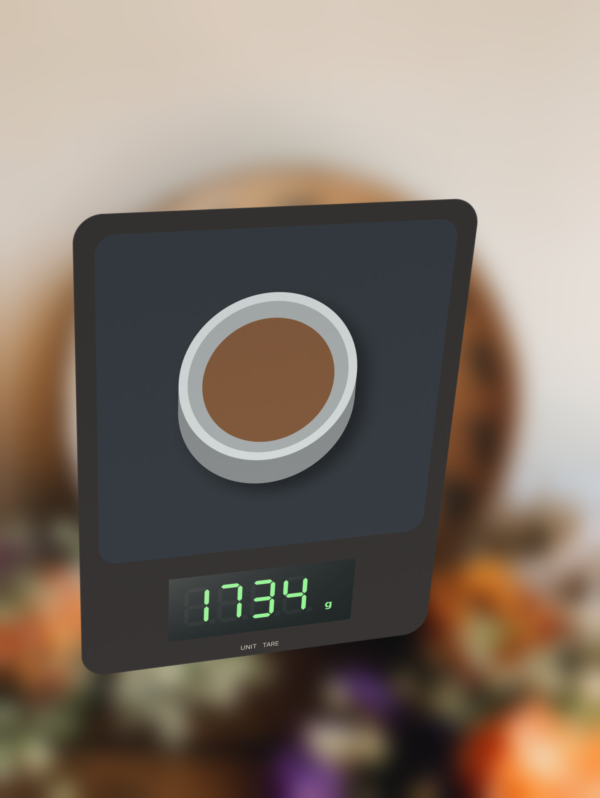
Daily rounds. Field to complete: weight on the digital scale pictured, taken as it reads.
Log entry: 1734 g
